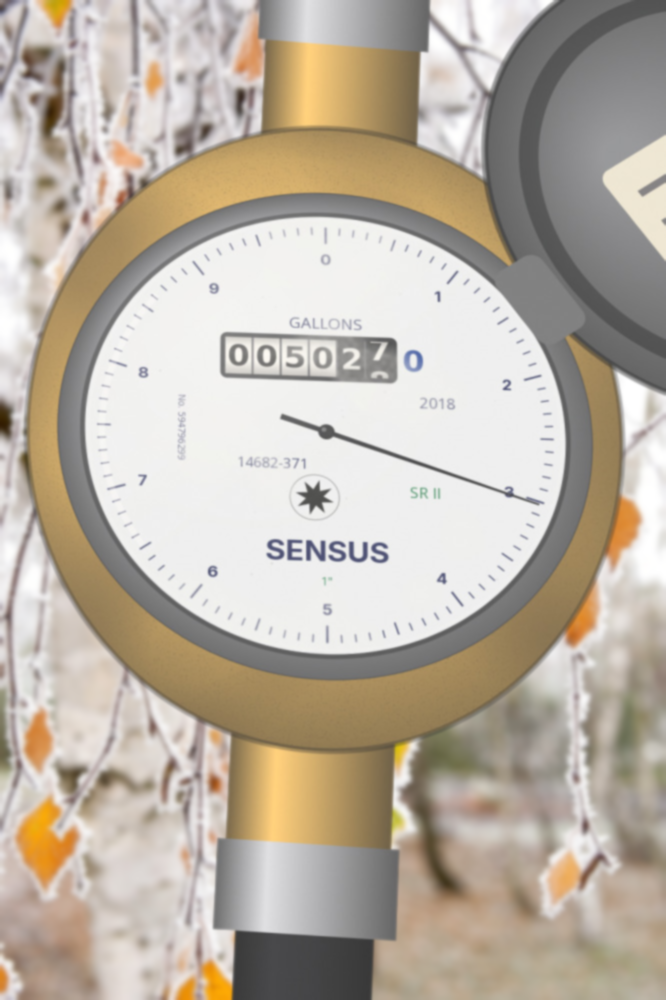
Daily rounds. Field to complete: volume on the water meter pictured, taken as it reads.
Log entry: 50273.0 gal
